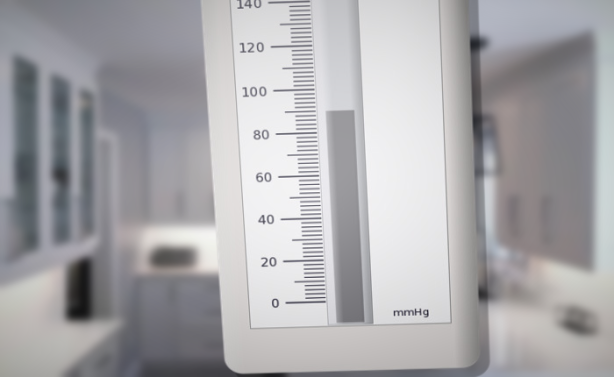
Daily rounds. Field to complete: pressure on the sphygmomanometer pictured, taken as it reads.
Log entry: 90 mmHg
